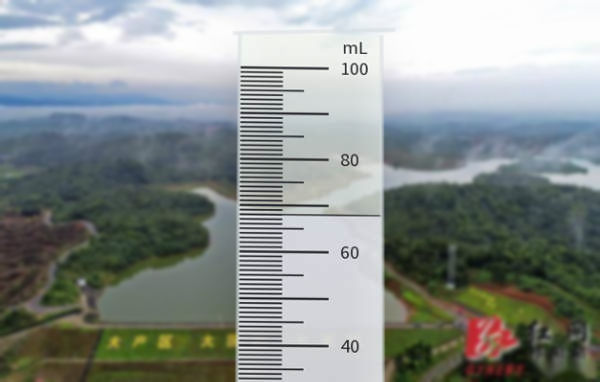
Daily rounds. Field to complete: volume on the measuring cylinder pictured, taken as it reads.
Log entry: 68 mL
